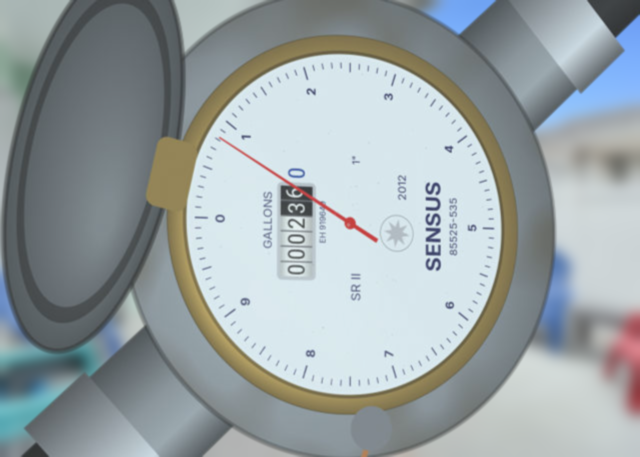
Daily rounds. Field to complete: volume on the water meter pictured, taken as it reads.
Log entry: 2360.8 gal
